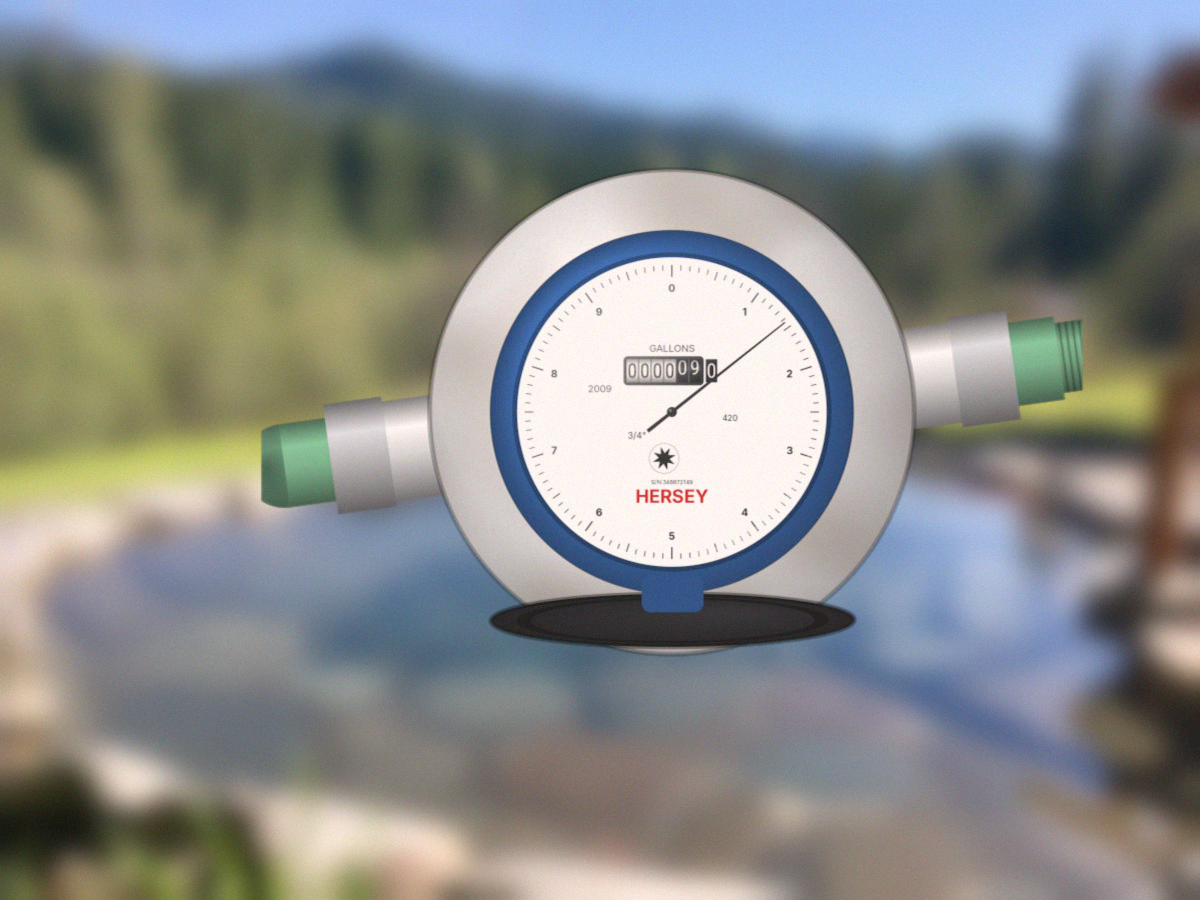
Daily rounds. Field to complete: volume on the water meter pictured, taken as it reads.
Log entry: 91.4 gal
